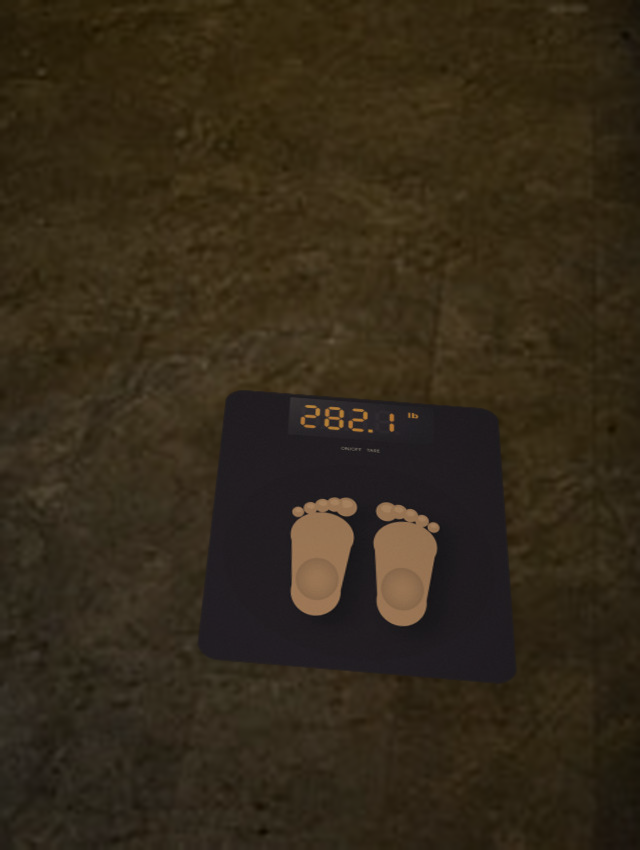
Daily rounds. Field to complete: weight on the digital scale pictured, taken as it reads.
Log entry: 282.1 lb
